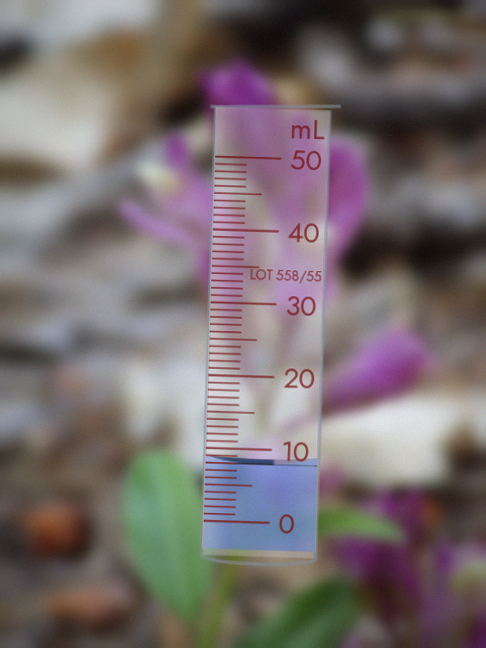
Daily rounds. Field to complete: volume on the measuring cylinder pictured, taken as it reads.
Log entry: 8 mL
